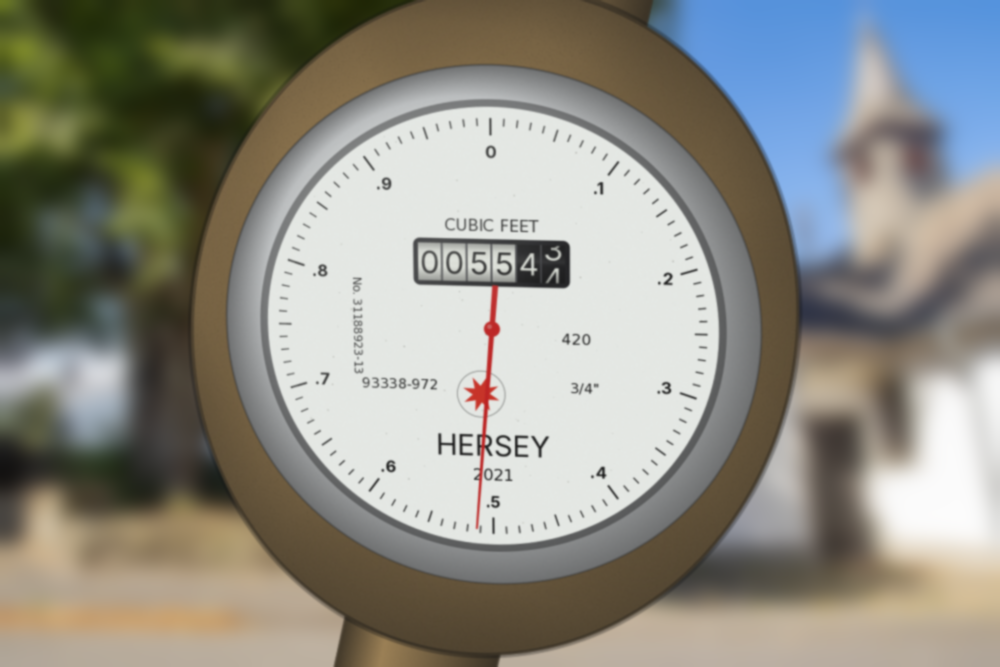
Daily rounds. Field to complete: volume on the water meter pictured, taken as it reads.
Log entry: 5543.51 ft³
